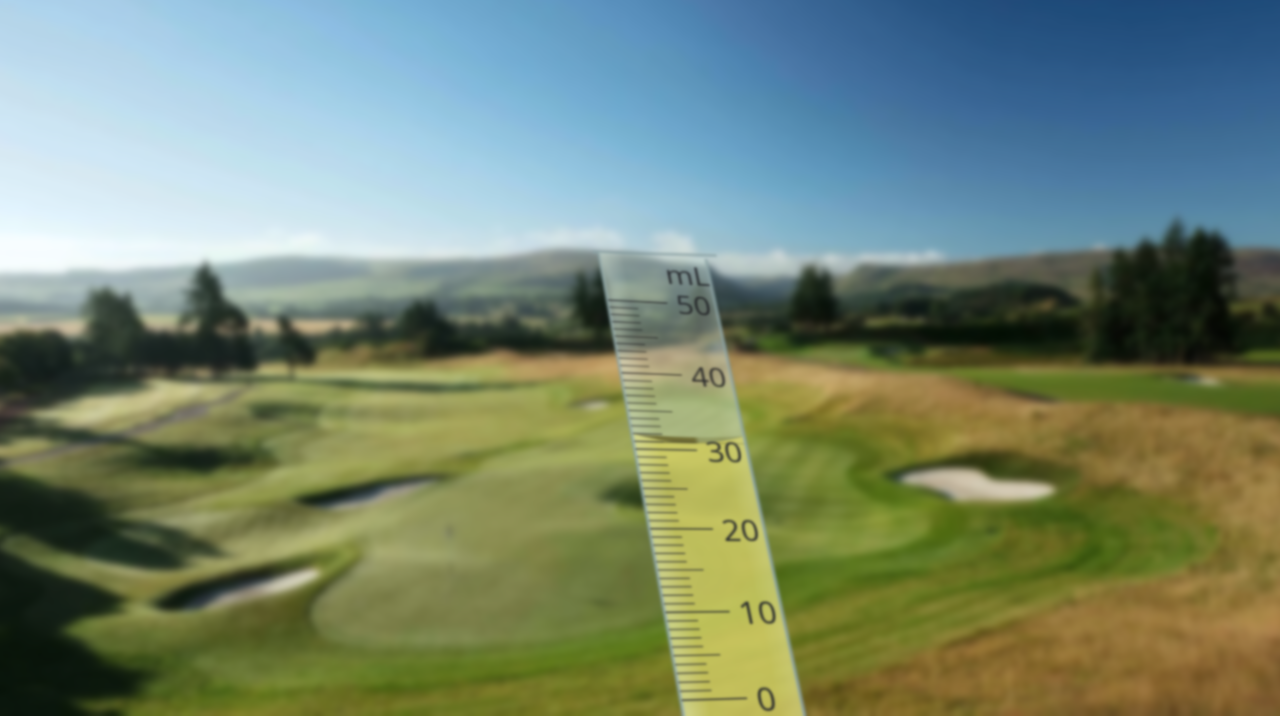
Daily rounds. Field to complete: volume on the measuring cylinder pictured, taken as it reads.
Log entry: 31 mL
